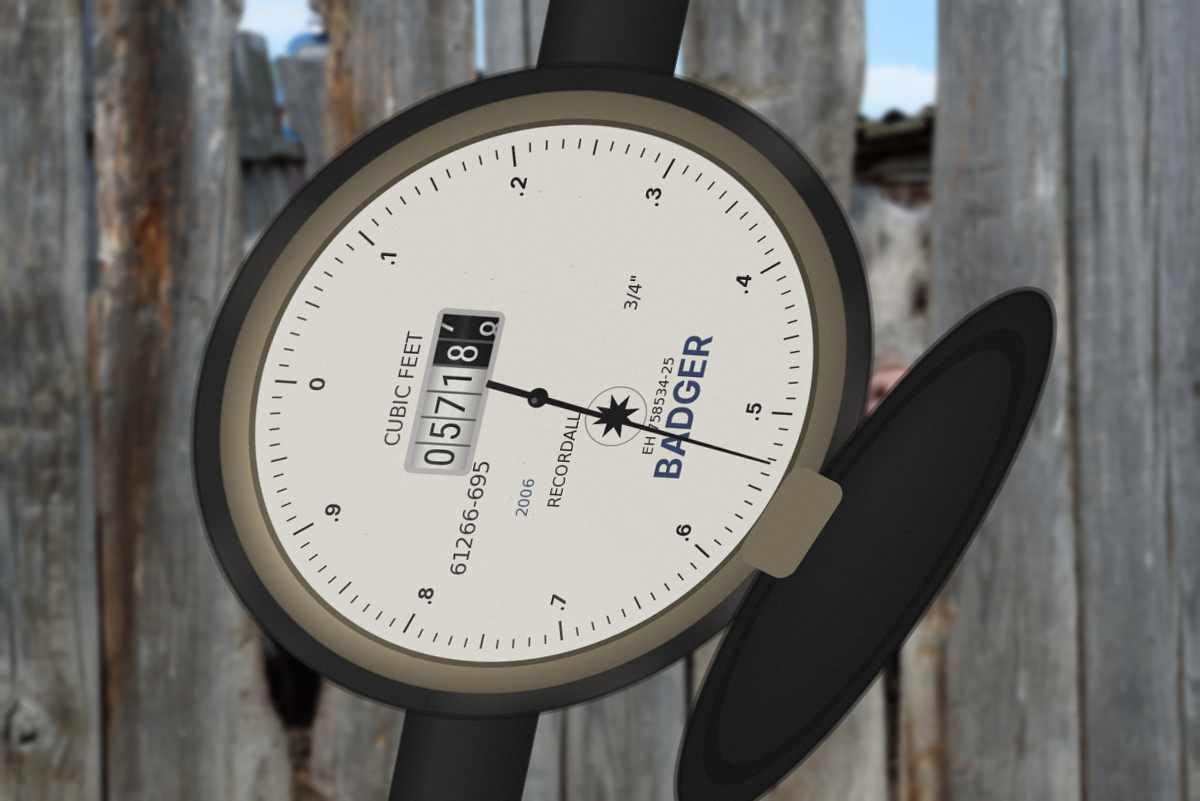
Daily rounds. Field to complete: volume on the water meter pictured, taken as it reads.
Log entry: 57187.53 ft³
